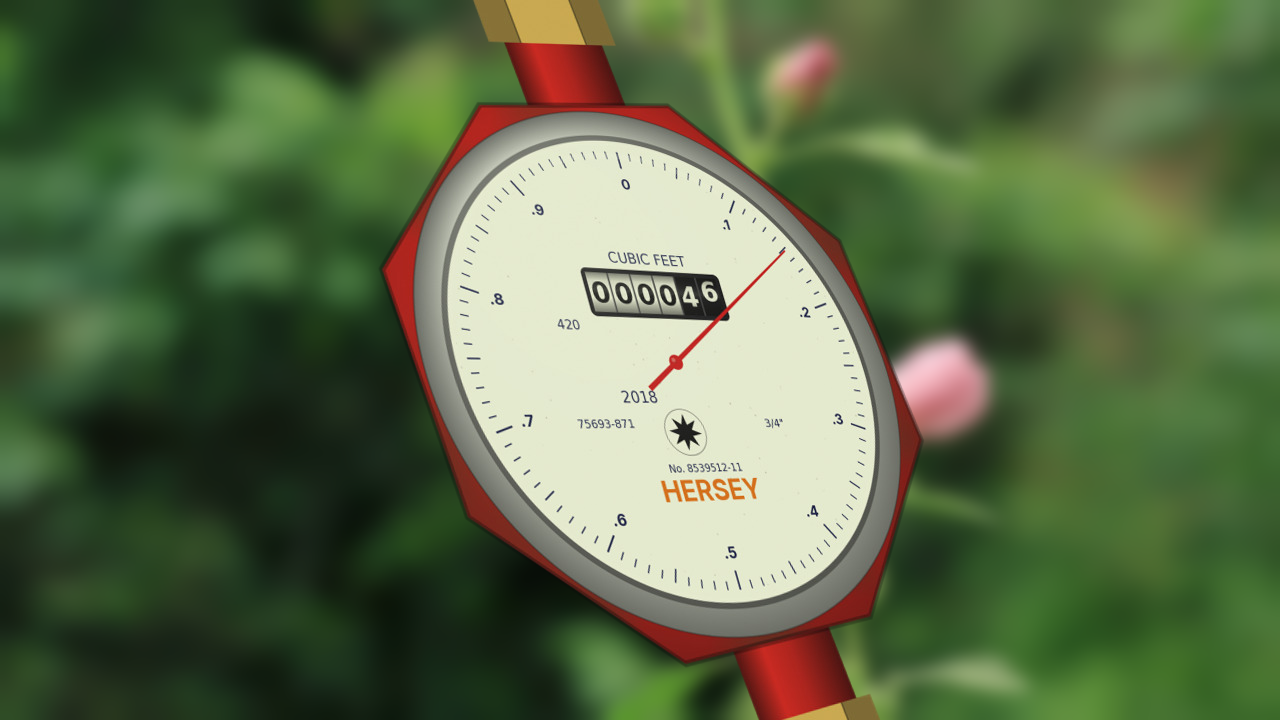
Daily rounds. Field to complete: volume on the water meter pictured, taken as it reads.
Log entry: 46.15 ft³
